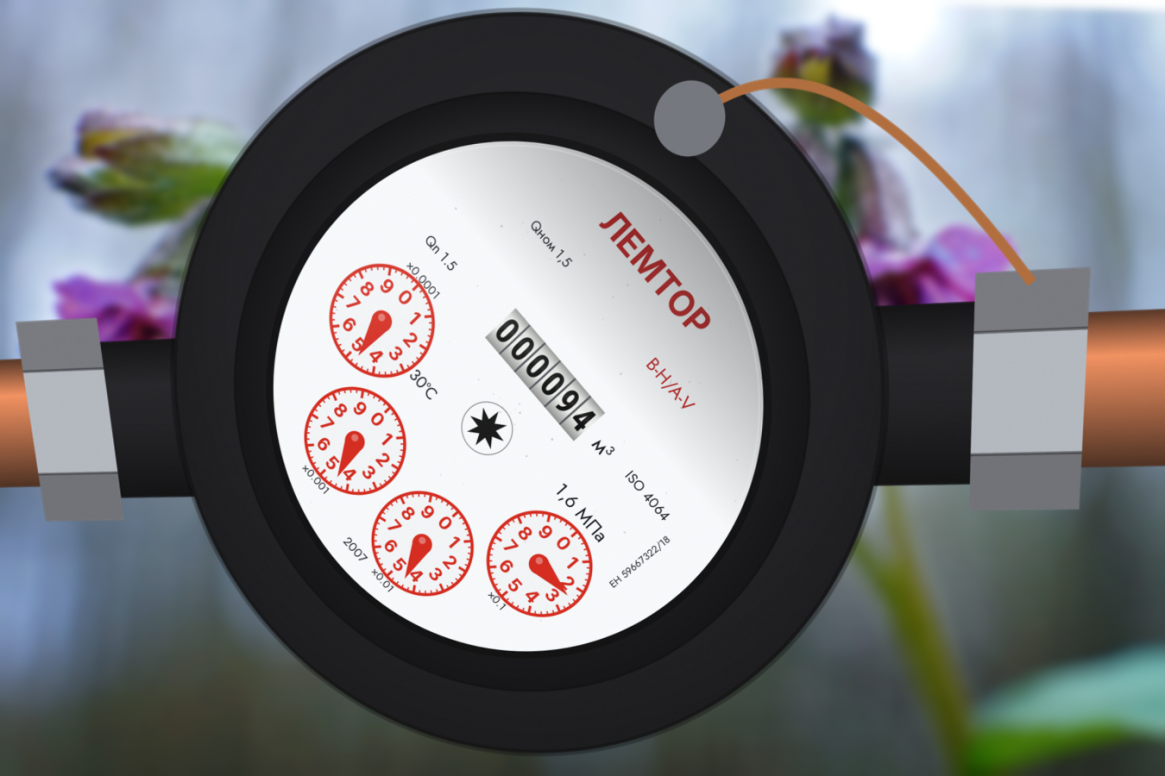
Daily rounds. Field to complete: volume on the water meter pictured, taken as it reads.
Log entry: 94.2444 m³
